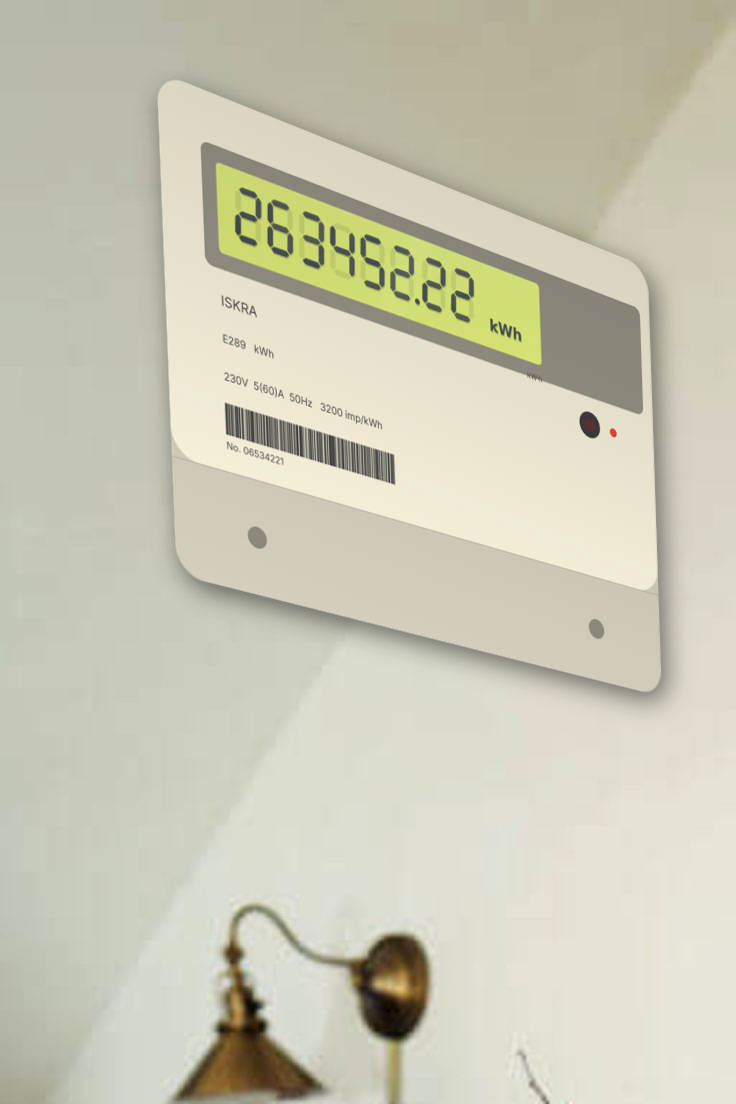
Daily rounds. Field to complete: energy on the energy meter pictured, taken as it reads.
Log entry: 263452.22 kWh
